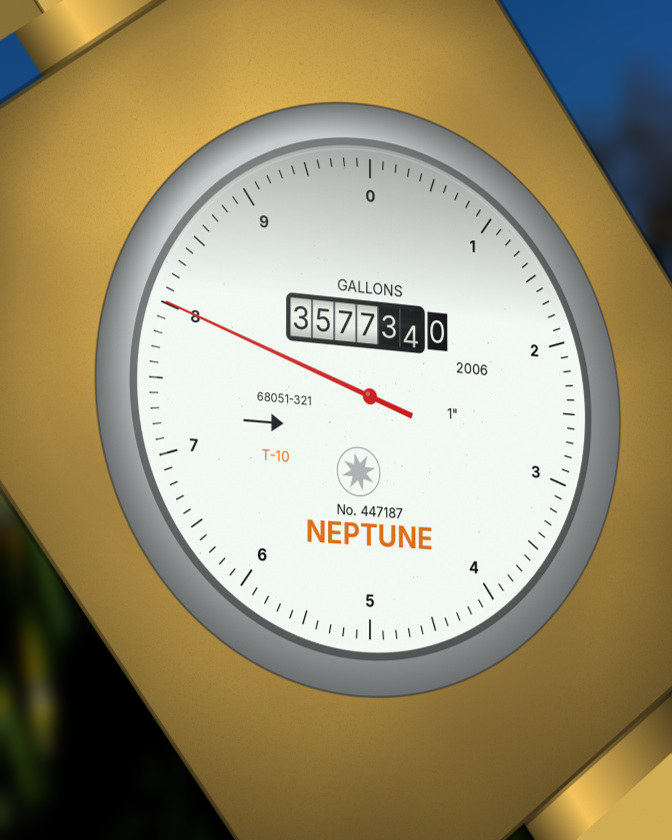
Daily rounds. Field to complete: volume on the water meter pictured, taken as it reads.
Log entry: 3577338.0 gal
